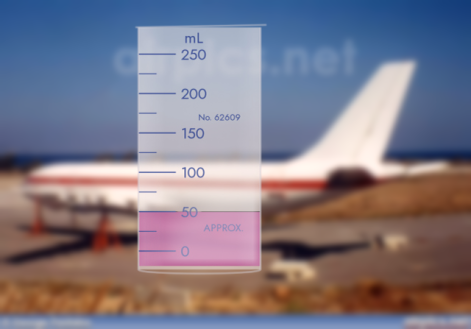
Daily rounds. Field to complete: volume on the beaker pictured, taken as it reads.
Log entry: 50 mL
